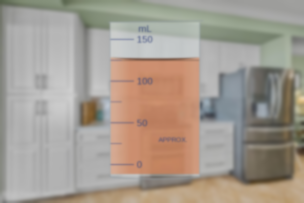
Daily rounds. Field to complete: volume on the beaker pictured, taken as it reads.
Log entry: 125 mL
